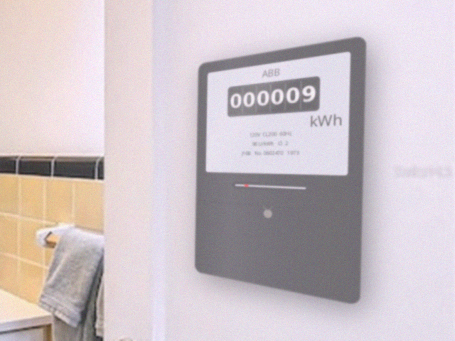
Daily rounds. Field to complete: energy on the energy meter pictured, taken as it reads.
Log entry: 9 kWh
